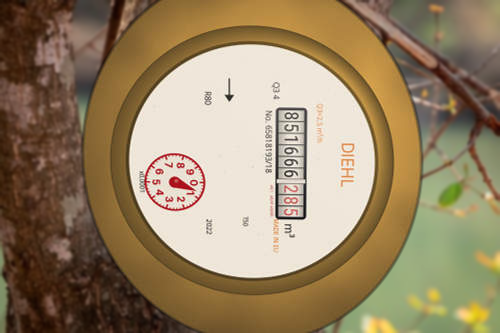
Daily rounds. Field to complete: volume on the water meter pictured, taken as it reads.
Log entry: 851666.2850 m³
